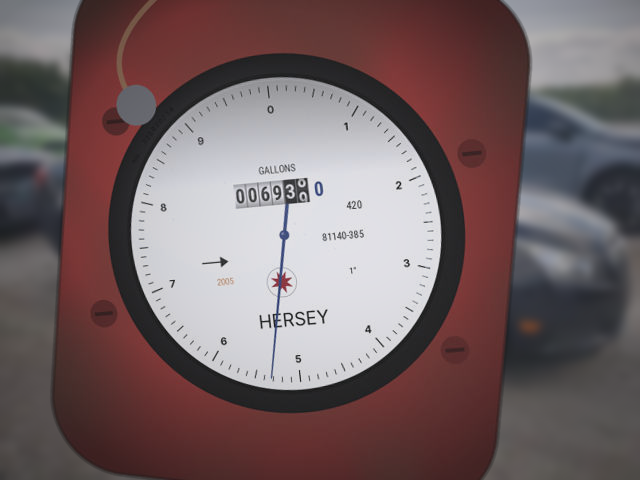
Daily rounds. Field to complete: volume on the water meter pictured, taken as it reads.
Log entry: 69385.3 gal
